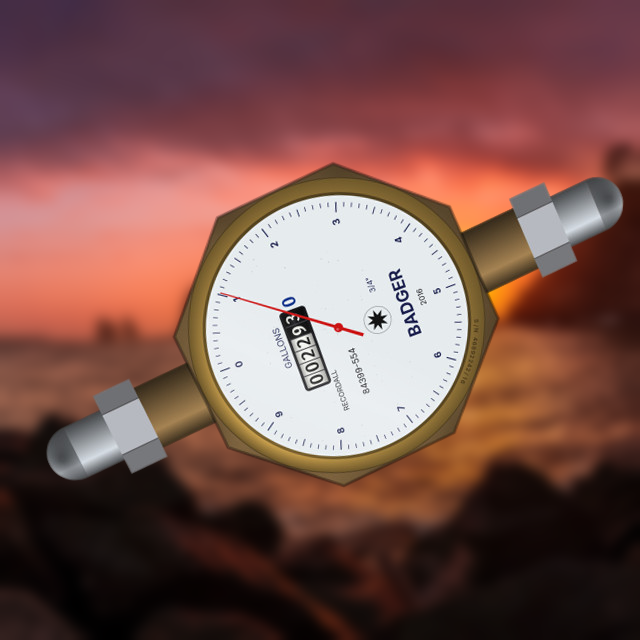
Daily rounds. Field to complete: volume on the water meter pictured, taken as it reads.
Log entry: 22931.0 gal
